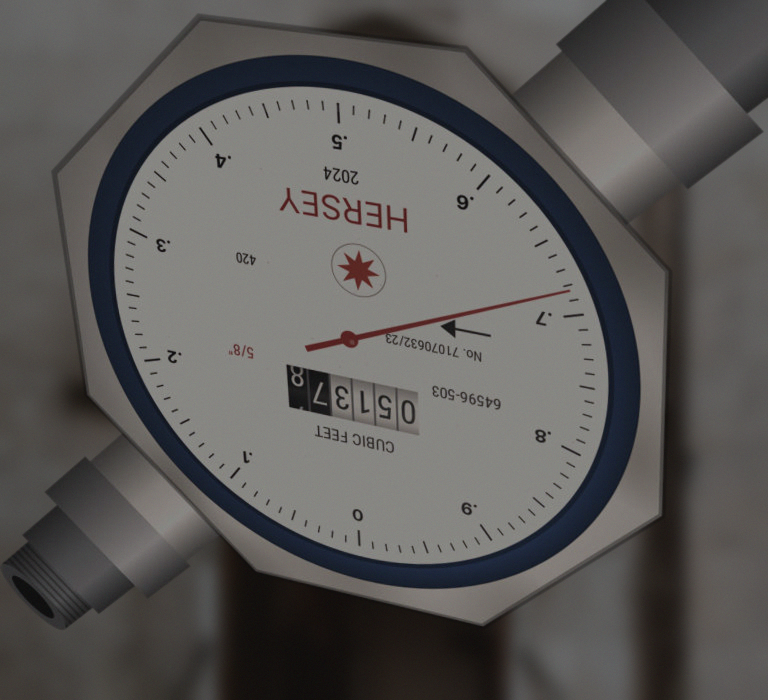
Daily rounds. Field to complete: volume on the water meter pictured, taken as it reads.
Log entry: 51377.68 ft³
